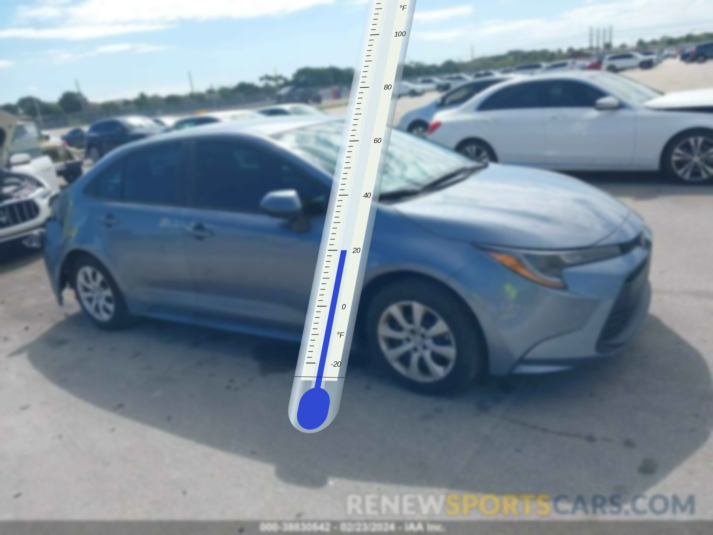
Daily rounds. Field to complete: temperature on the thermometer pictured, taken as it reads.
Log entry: 20 °F
